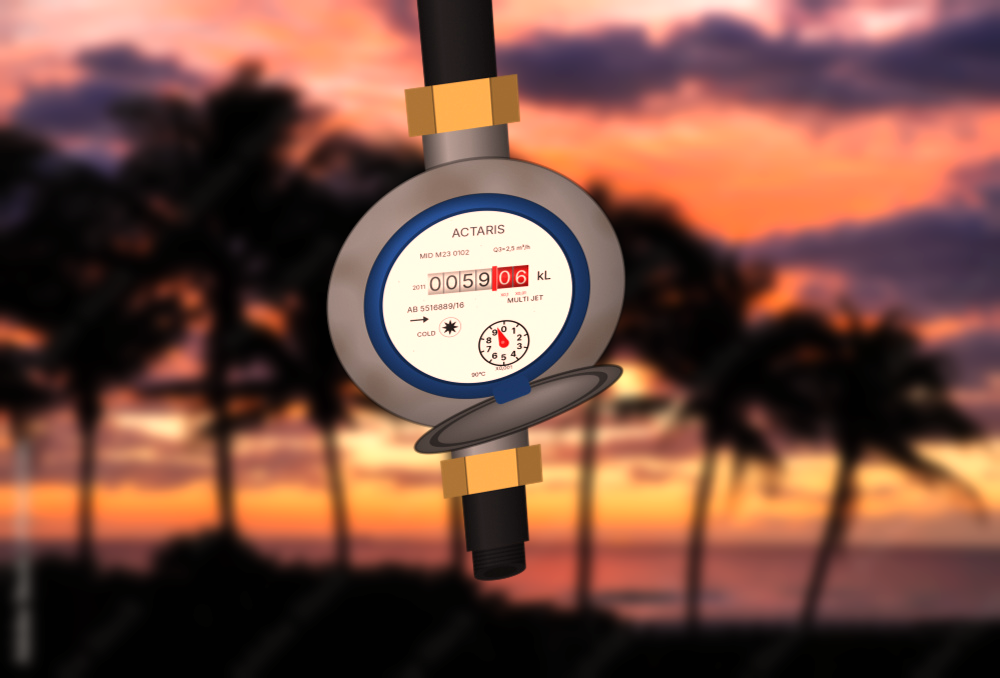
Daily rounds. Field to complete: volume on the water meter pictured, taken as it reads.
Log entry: 59.059 kL
